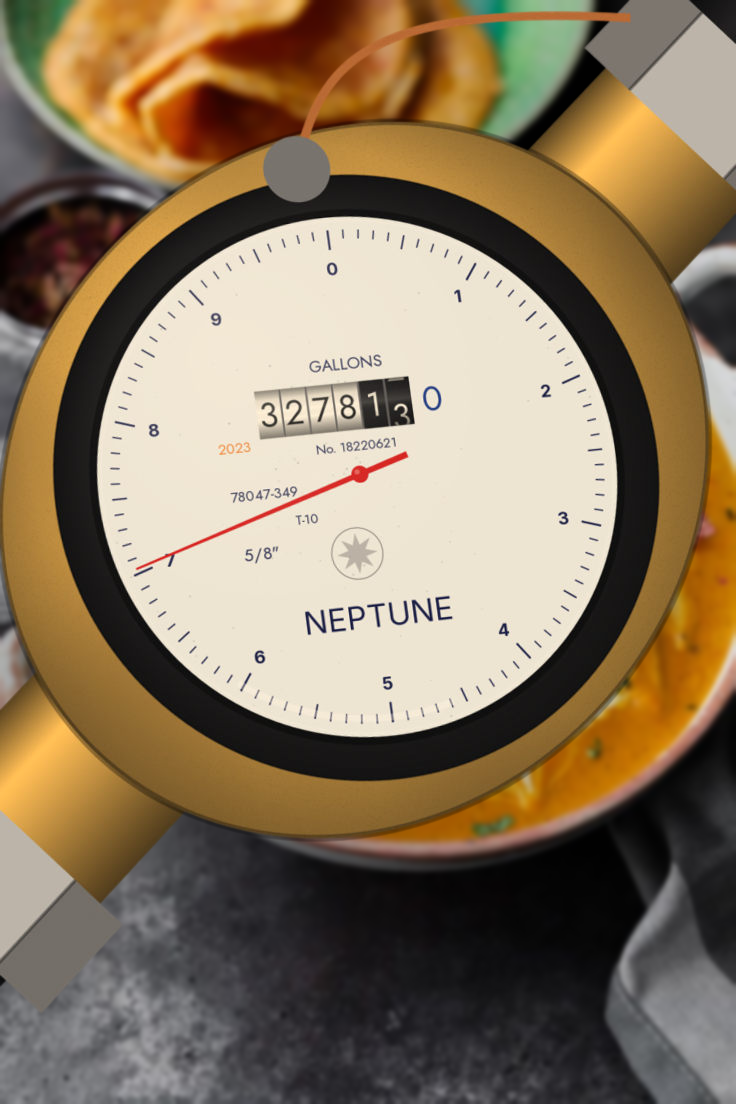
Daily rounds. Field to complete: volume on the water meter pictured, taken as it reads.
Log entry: 3278127.0 gal
